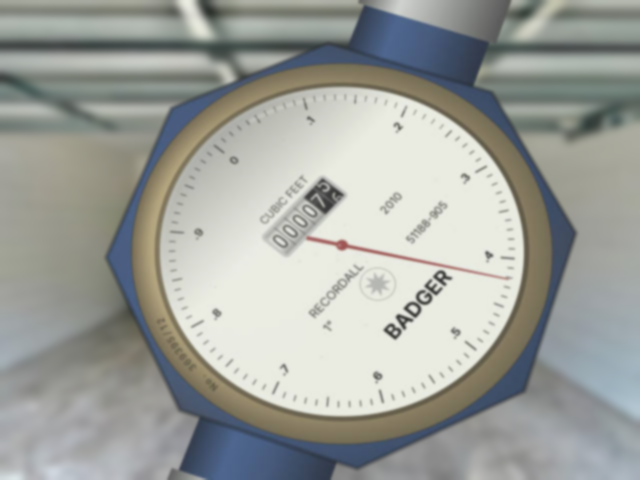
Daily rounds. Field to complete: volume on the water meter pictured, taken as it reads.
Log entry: 75.42 ft³
